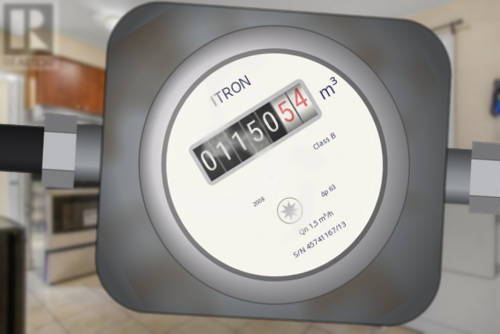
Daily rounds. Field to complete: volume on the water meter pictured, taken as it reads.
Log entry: 1150.54 m³
